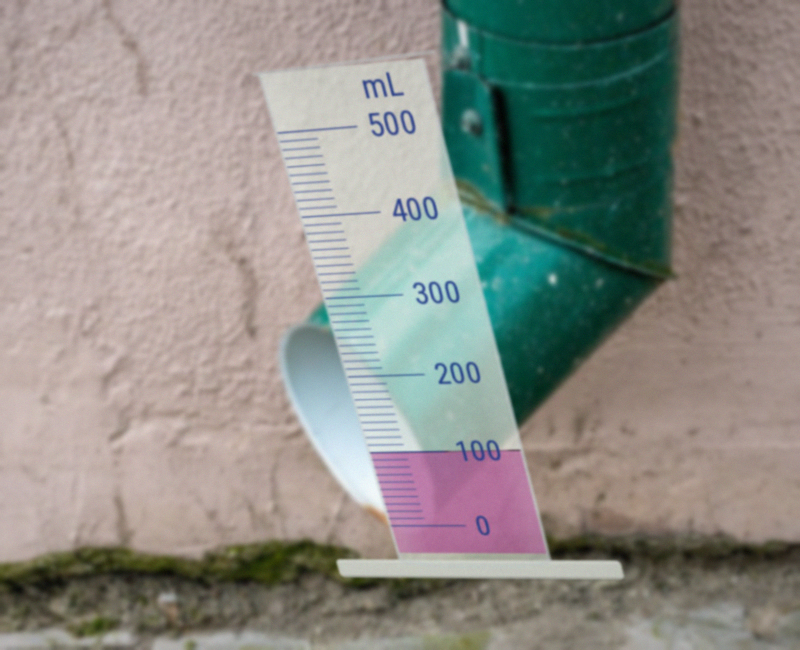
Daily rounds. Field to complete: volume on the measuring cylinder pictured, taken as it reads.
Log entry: 100 mL
